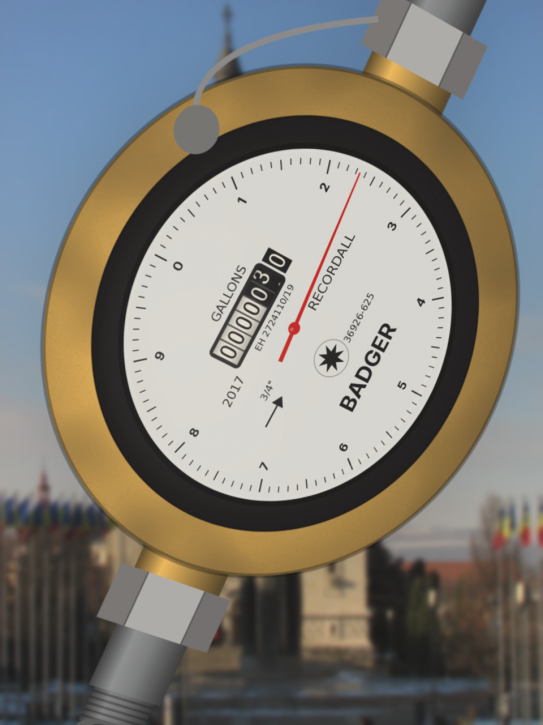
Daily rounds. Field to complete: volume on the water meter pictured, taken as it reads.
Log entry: 32.3 gal
